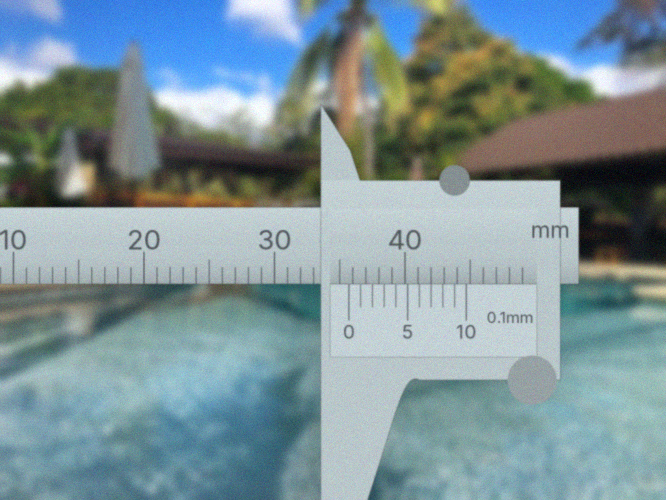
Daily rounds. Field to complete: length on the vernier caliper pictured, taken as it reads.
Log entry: 35.7 mm
